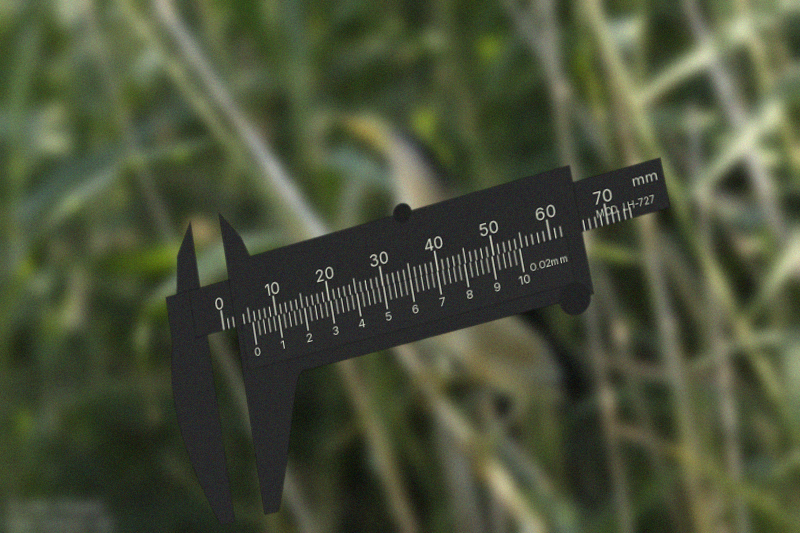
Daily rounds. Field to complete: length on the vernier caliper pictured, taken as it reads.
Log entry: 5.6 mm
